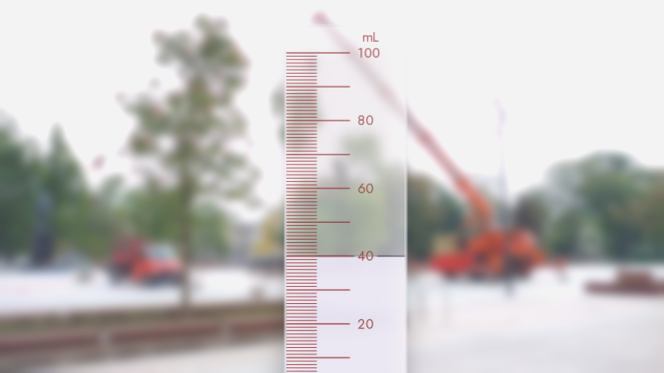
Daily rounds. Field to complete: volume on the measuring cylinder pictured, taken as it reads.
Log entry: 40 mL
